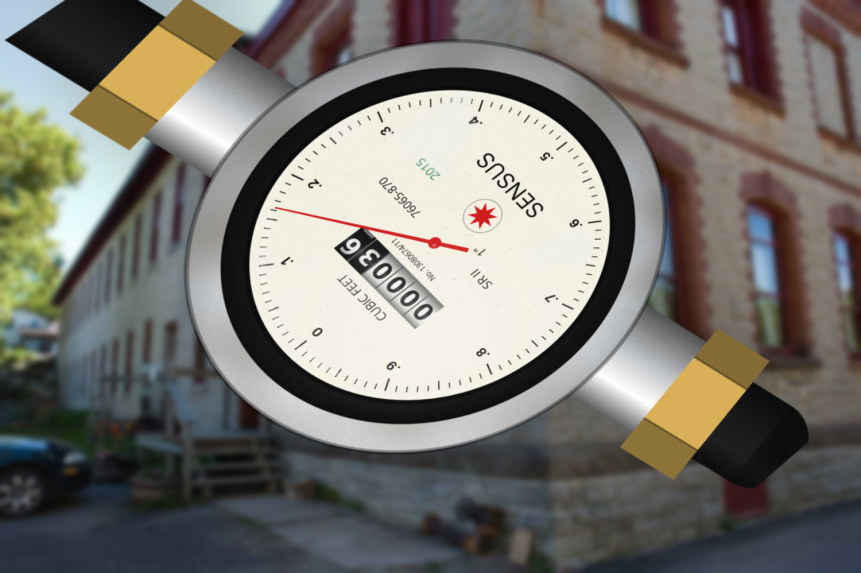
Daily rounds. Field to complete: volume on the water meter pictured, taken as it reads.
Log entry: 36.16 ft³
